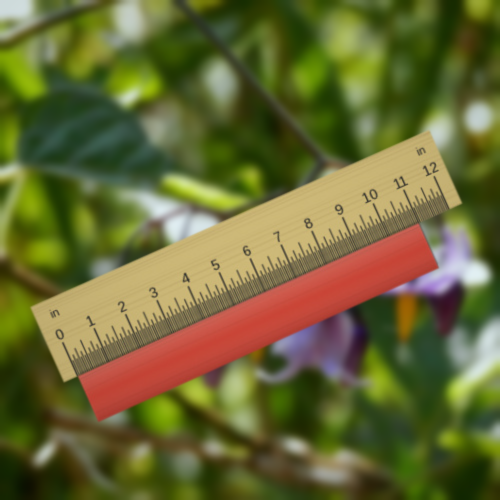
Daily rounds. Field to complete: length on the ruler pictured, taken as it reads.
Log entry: 11 in
